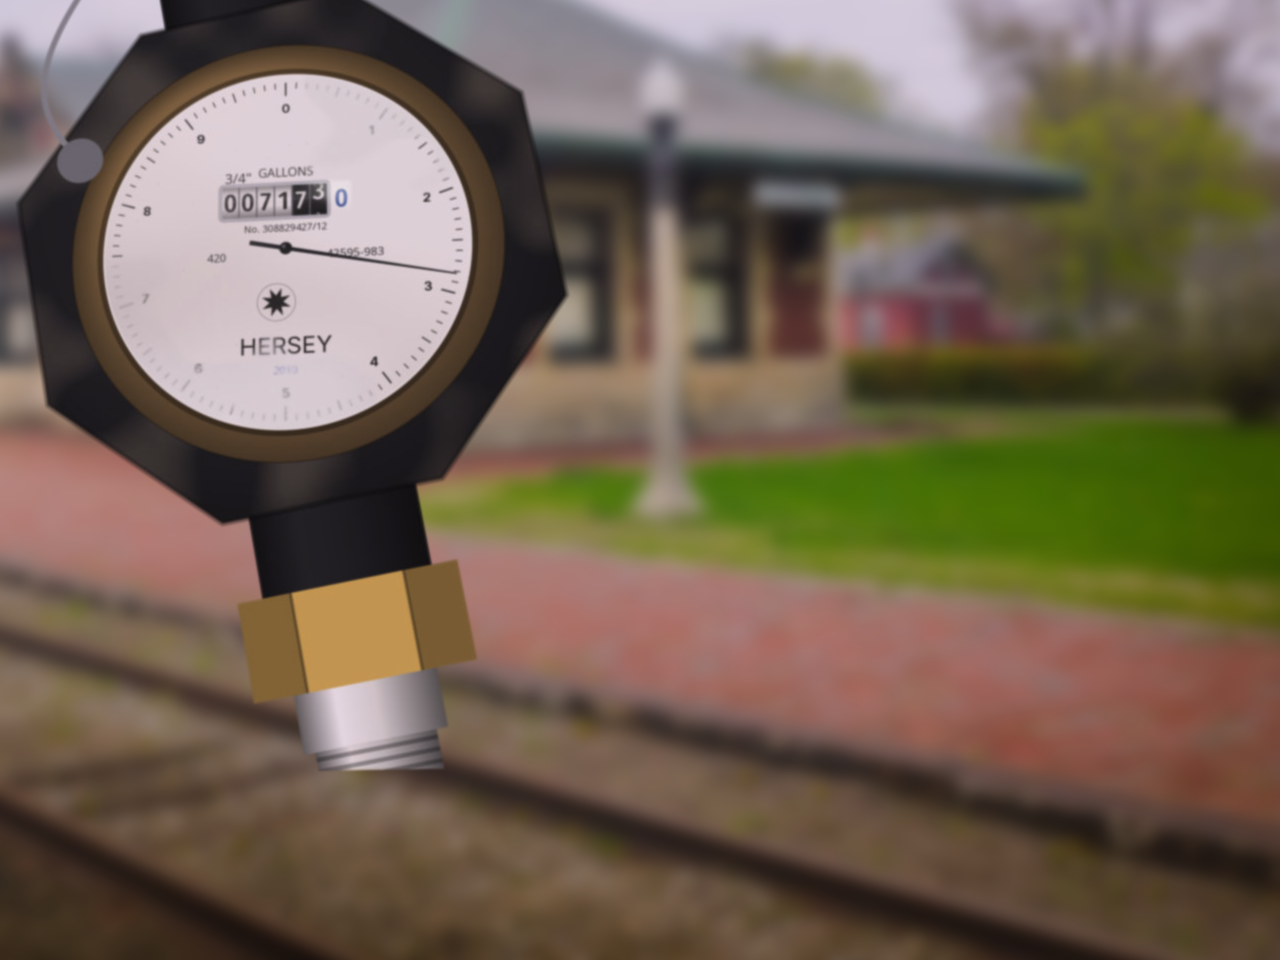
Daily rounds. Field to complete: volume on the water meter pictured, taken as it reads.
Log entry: 71732.8 gal
